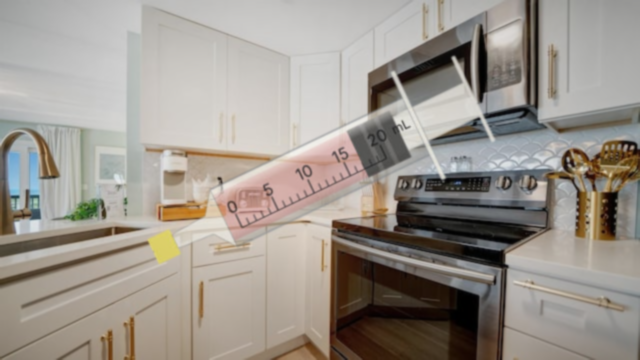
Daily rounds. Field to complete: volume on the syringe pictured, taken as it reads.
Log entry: 17 mL
